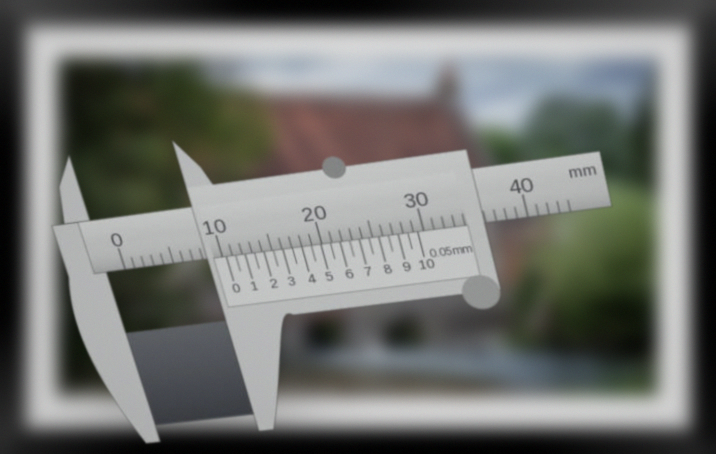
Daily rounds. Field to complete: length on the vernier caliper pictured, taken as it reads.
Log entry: 10.4 mm
